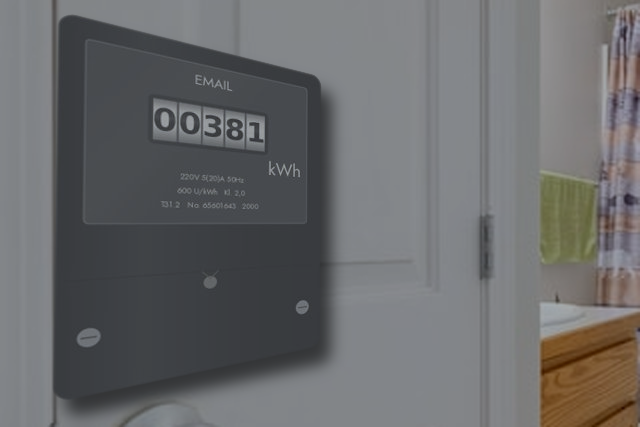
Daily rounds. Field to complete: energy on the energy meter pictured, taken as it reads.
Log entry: 381 kWh
